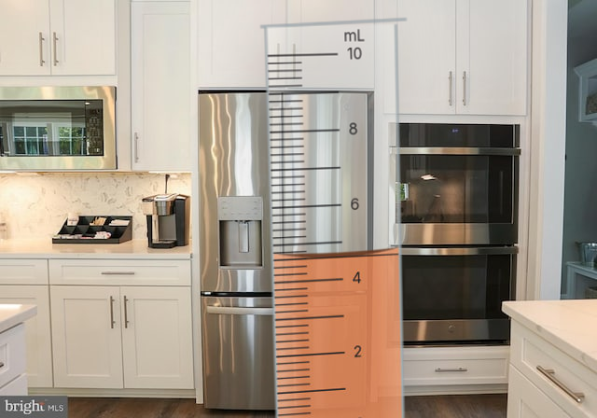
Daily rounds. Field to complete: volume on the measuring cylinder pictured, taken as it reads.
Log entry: 4.6 mL
